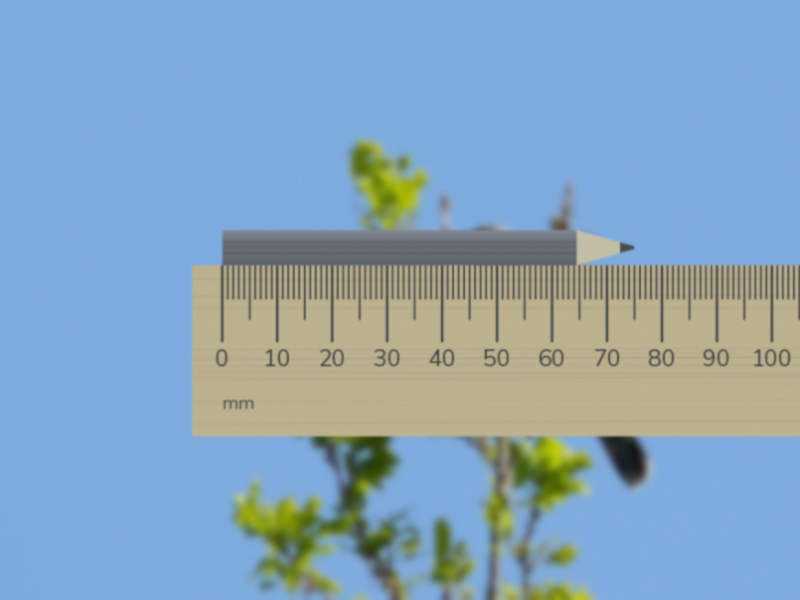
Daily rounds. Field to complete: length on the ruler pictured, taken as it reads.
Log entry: 75 mm
